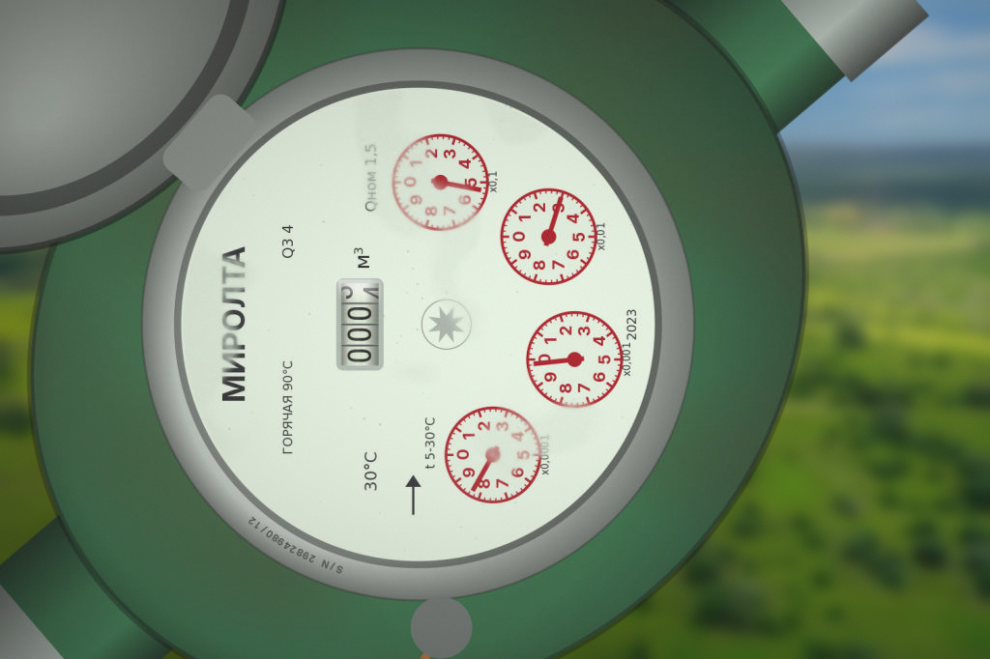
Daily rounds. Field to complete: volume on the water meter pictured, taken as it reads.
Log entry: 3.5298 m³
